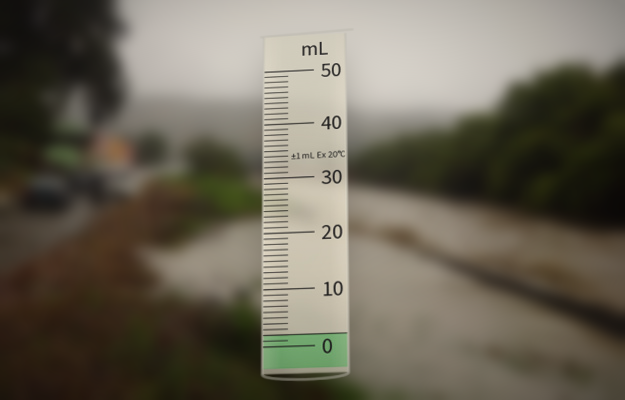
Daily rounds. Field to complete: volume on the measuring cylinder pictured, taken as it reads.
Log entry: 2 mL
